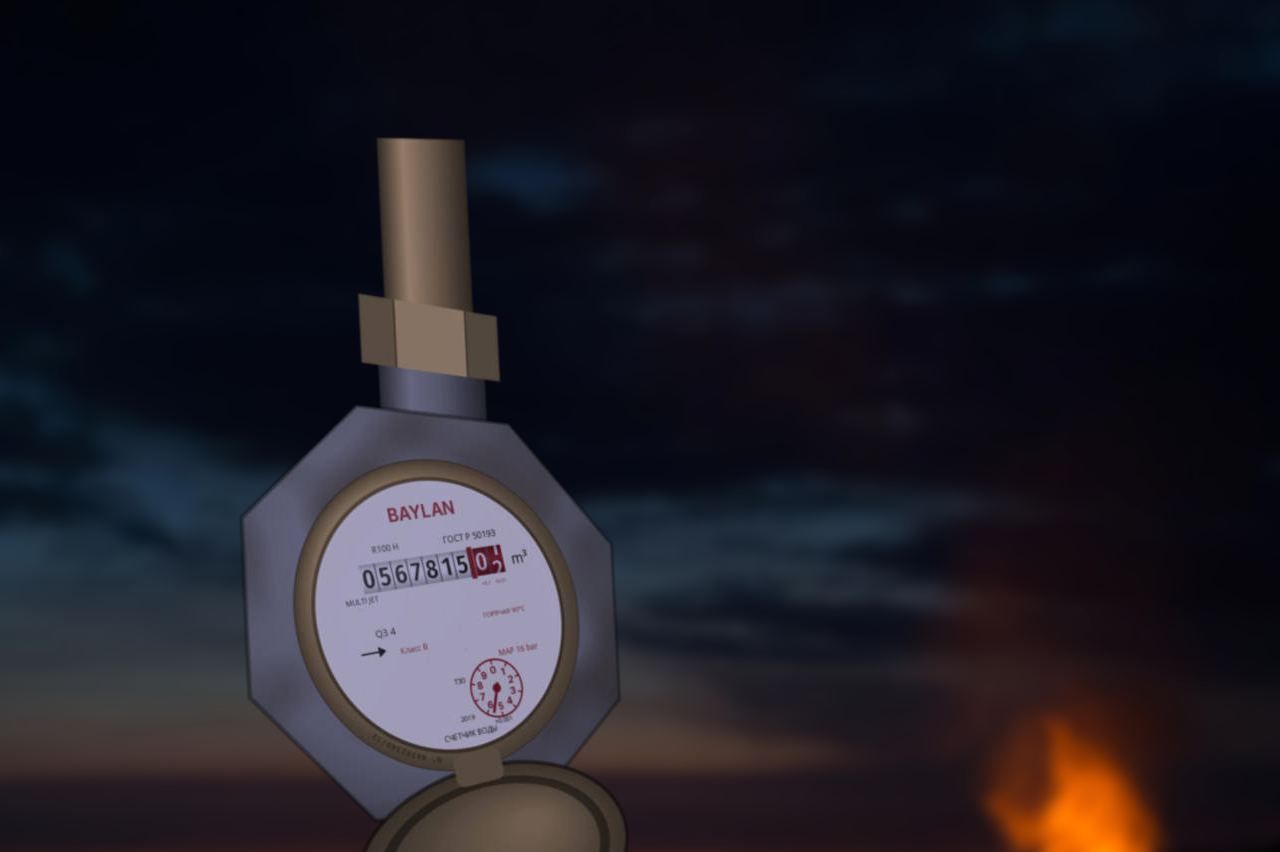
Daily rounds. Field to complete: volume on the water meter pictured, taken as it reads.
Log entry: 567815.015 m³
